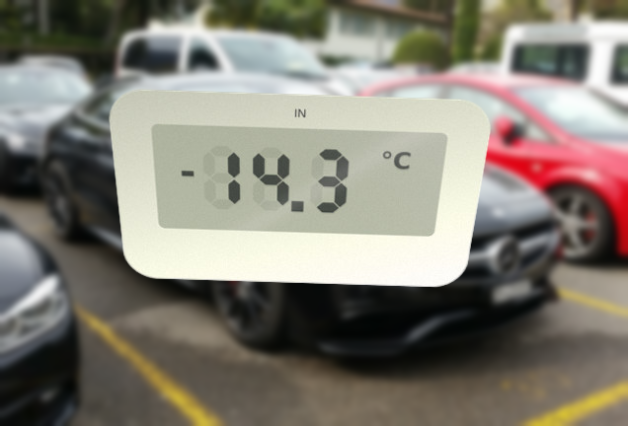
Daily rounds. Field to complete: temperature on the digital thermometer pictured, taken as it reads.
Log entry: -14.3 °C
